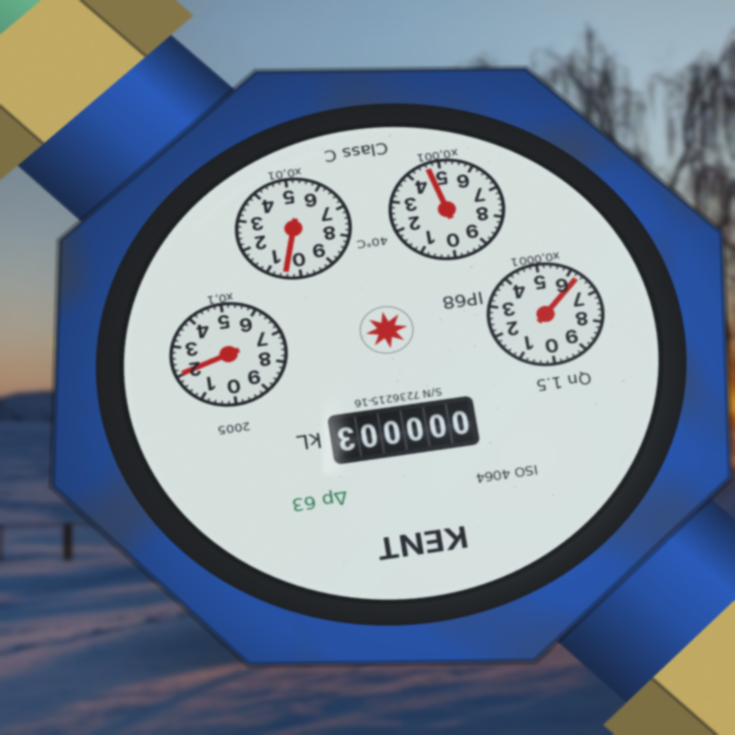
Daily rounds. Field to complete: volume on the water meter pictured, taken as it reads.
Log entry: 3.2046 kL
